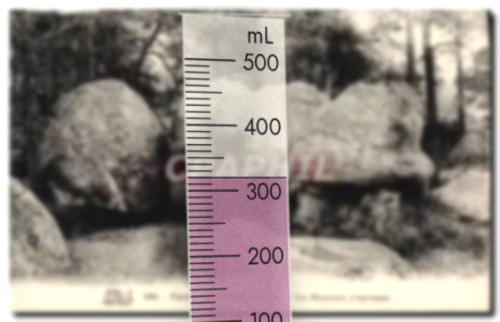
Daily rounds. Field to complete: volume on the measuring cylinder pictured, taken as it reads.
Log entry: 320 mL
